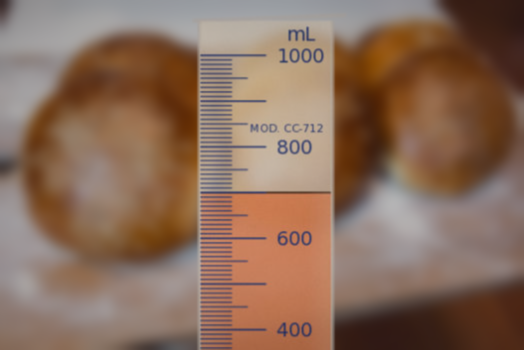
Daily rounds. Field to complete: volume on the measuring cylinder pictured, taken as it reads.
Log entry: 700 mL
